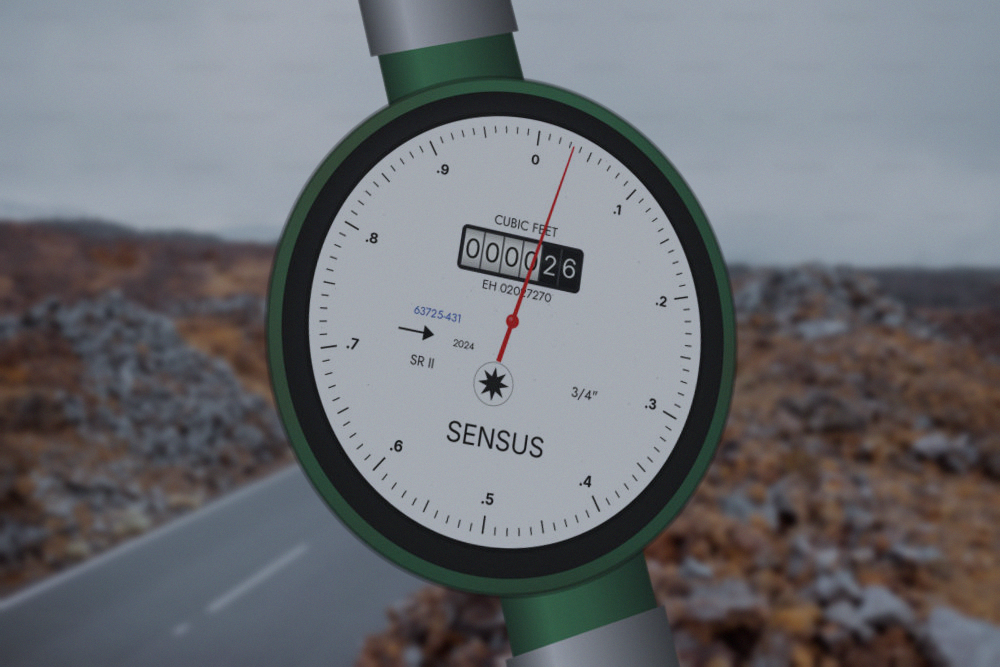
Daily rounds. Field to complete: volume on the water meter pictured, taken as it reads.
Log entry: 26.03 ft³
